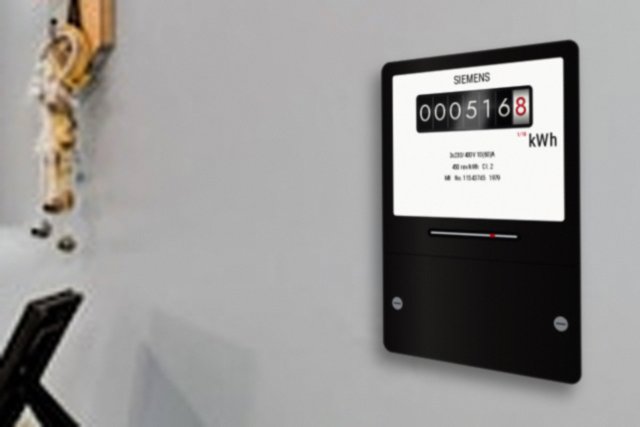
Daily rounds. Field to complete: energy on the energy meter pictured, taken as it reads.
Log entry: 516.8 kWh
